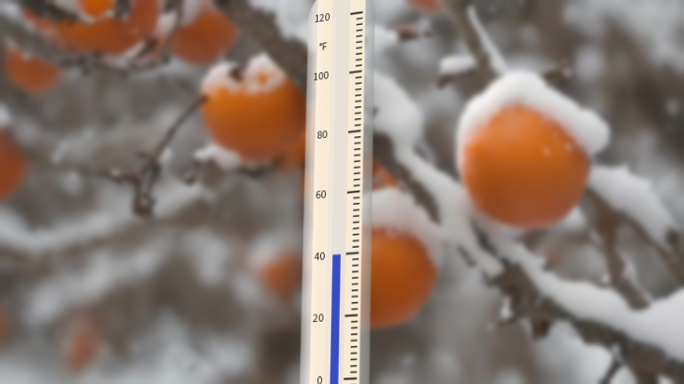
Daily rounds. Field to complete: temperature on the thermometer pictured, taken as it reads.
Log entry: 40 °F
